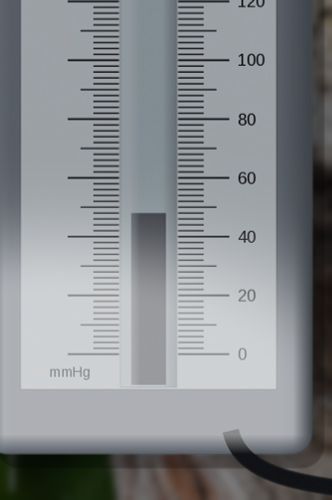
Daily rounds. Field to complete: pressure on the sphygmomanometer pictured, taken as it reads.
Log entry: 48 mmHg
